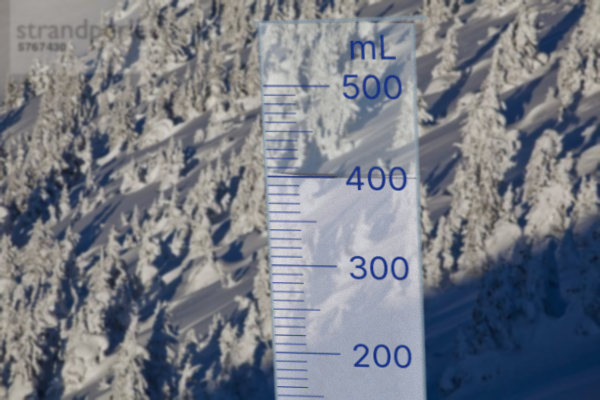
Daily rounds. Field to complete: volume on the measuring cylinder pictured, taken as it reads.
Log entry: 400 mL
